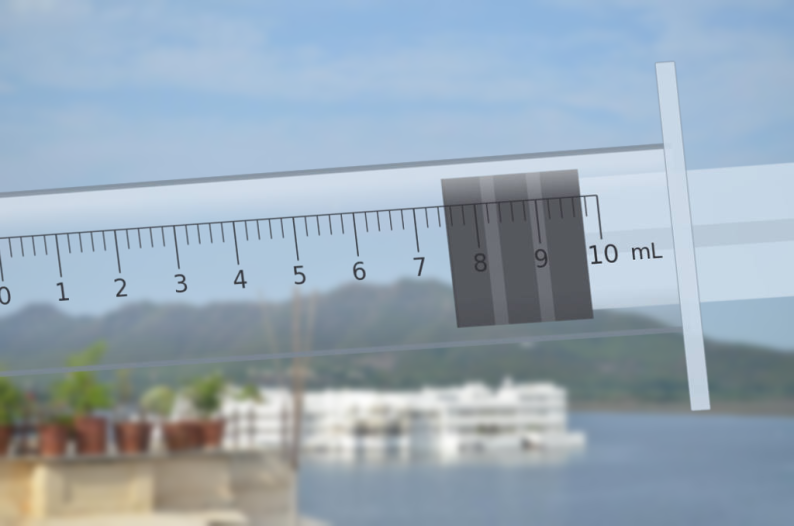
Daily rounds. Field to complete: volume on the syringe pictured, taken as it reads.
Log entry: 7.5 mL
